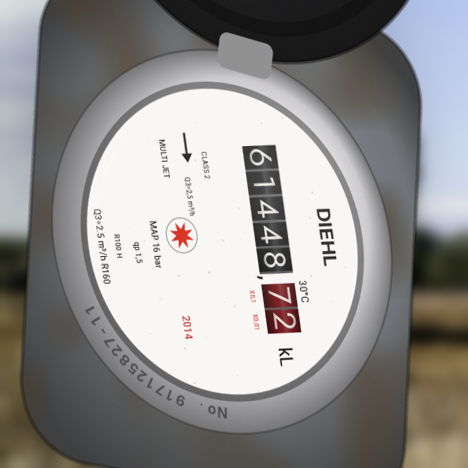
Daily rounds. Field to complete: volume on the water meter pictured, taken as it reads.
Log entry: 61448.72 kL
